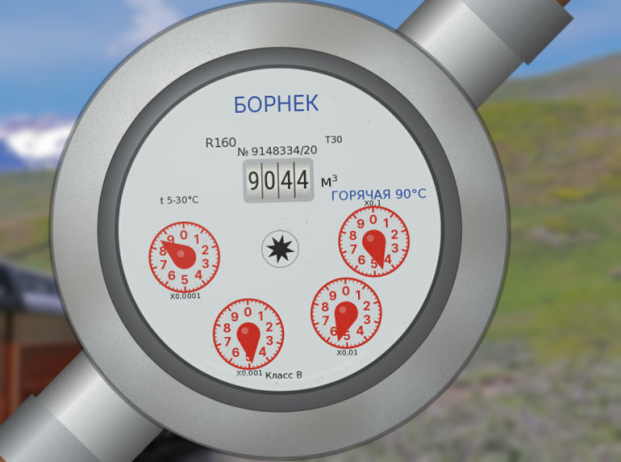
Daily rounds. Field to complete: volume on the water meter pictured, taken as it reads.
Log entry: 9044.4548 m³
